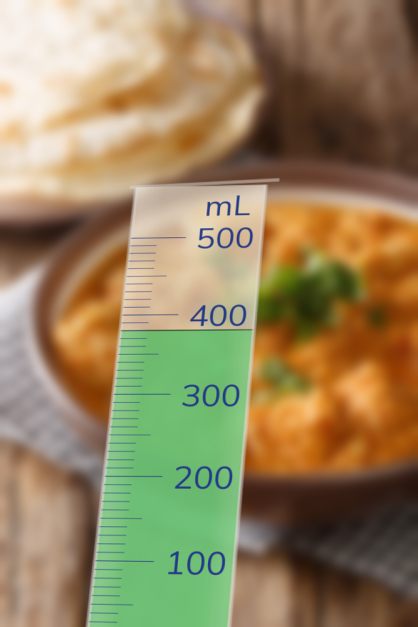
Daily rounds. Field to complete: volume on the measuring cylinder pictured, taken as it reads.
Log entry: 380 mL
